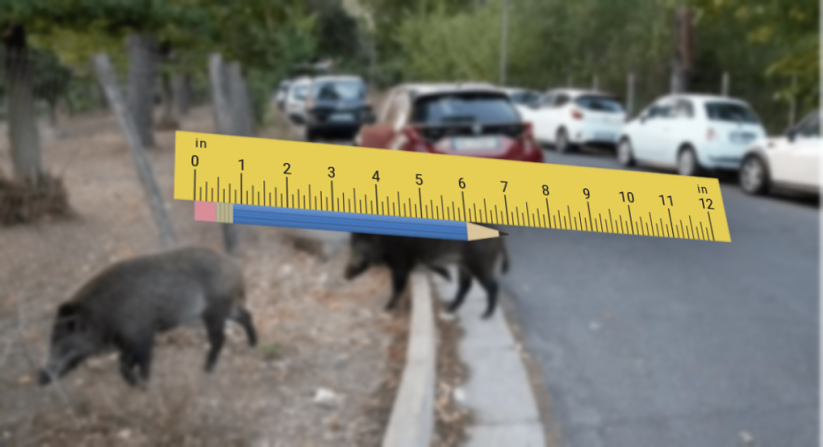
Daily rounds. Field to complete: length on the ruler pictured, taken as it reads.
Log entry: 7 in
